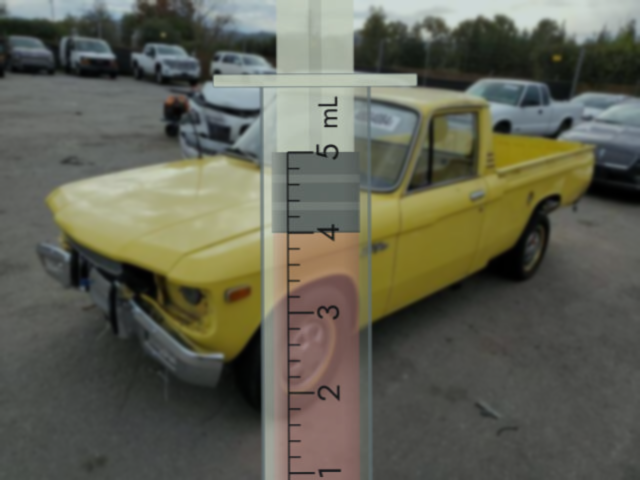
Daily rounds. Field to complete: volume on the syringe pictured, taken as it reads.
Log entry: 4 mL
